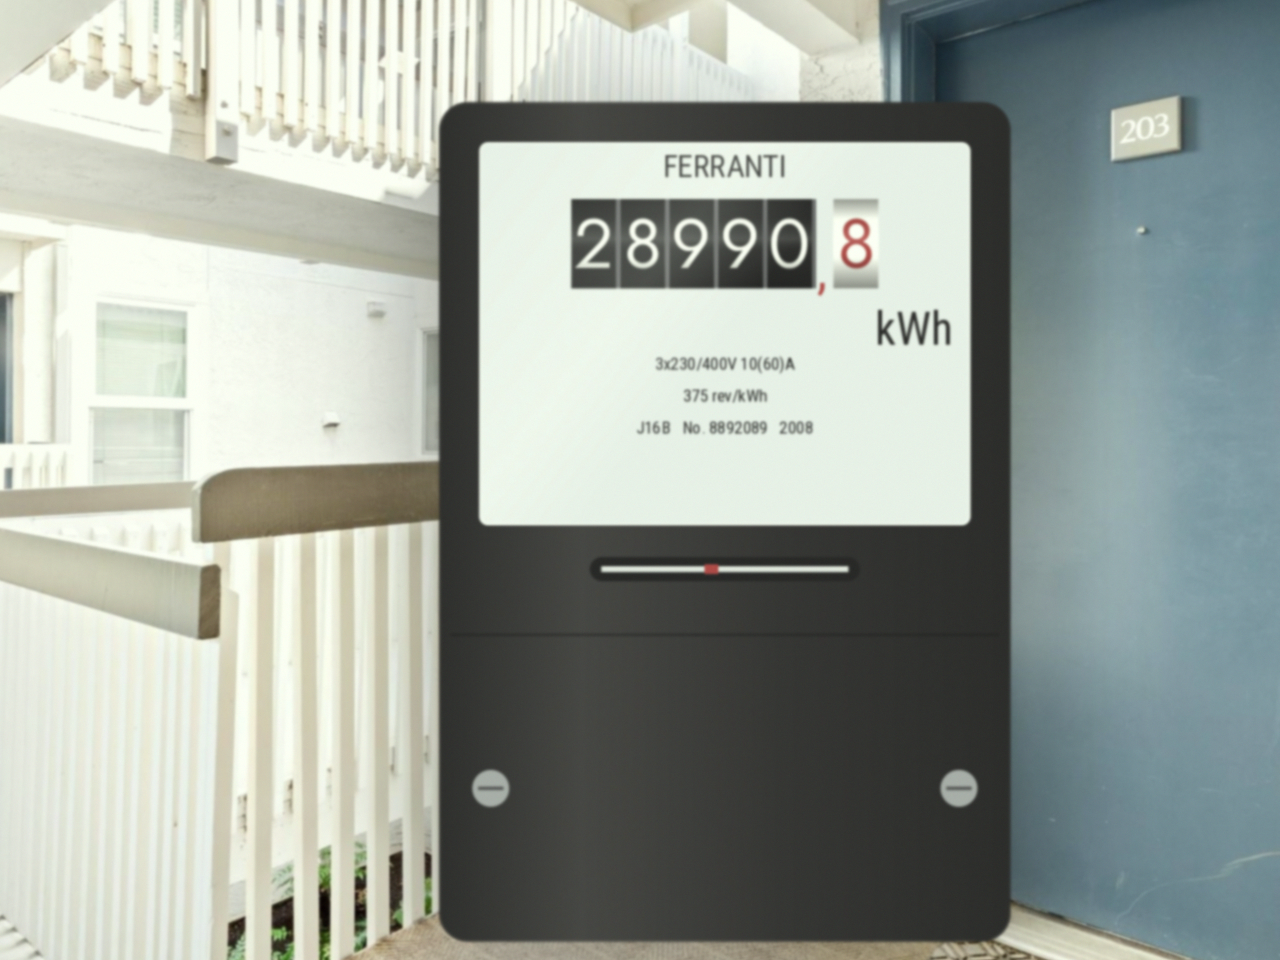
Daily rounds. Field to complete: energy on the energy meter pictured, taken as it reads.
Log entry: 28990.8 kWh
